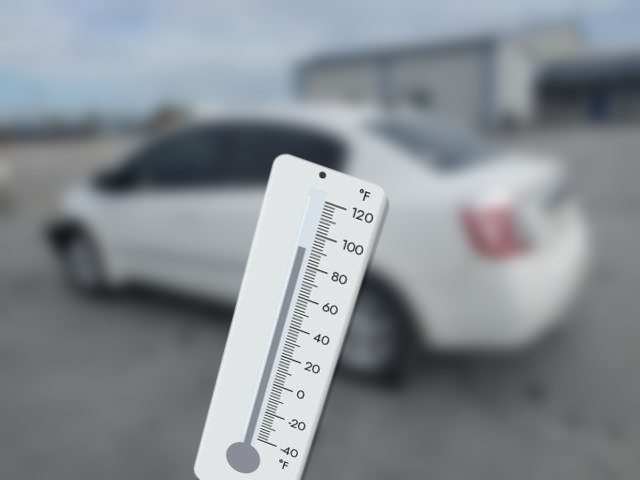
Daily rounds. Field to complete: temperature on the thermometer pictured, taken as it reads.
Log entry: 90 °F
